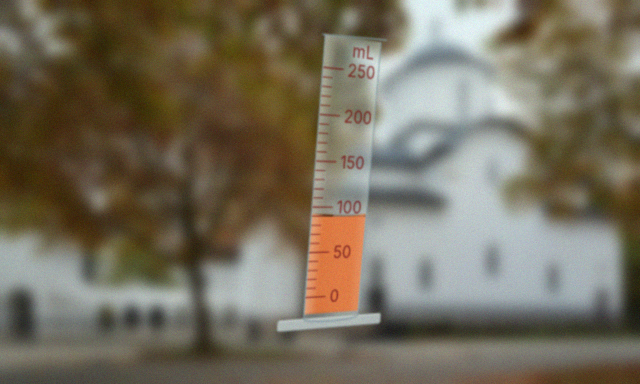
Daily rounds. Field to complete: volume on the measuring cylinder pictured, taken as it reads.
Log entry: 90 mL
